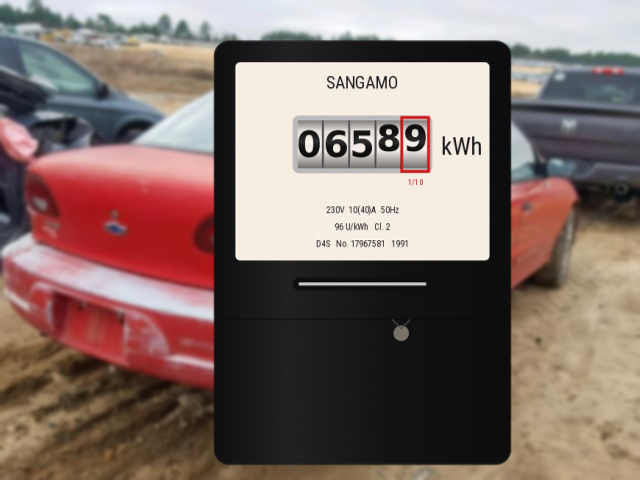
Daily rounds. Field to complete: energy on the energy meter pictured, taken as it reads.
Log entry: 658.9 kWh
